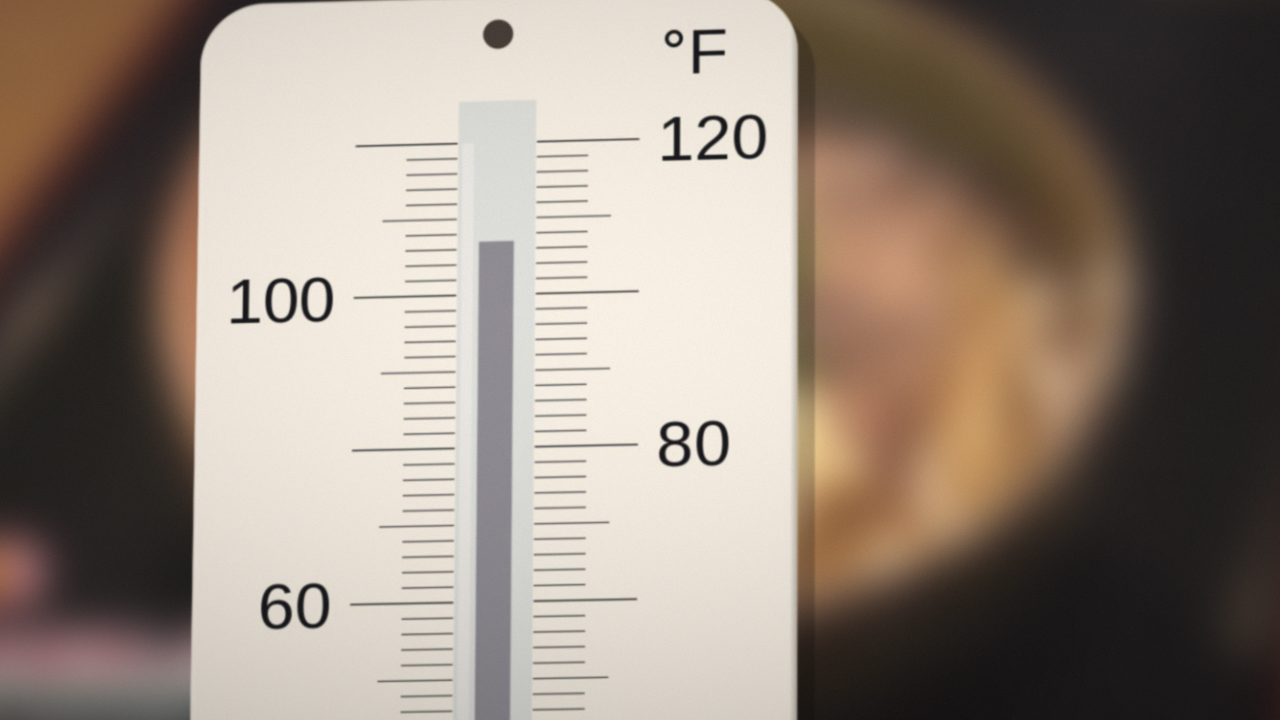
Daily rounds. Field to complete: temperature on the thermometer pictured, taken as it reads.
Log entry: 107 °F
